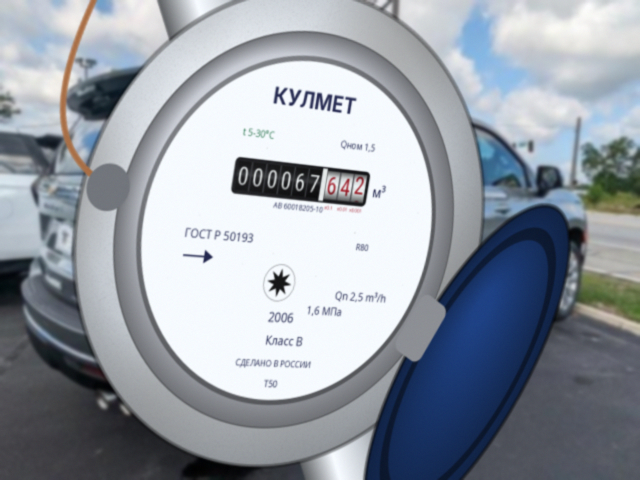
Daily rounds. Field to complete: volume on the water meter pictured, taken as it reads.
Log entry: 67.642 m³
